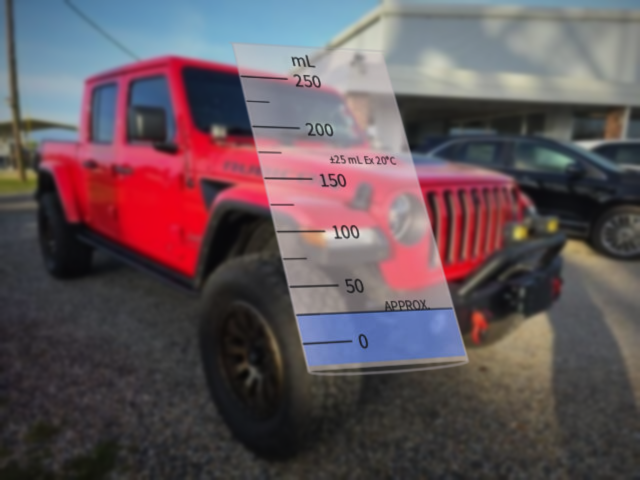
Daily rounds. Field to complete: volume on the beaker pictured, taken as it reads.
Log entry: 25 mL
